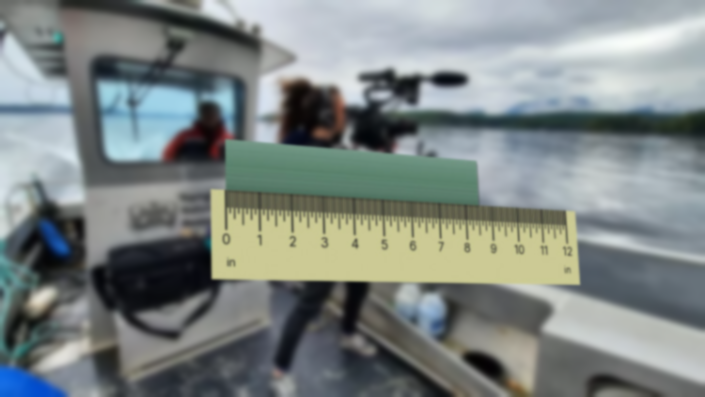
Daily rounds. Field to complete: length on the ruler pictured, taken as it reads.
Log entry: 8.5 in
